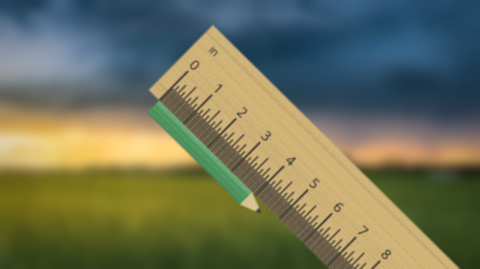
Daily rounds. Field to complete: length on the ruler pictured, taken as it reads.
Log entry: 4.5 in
